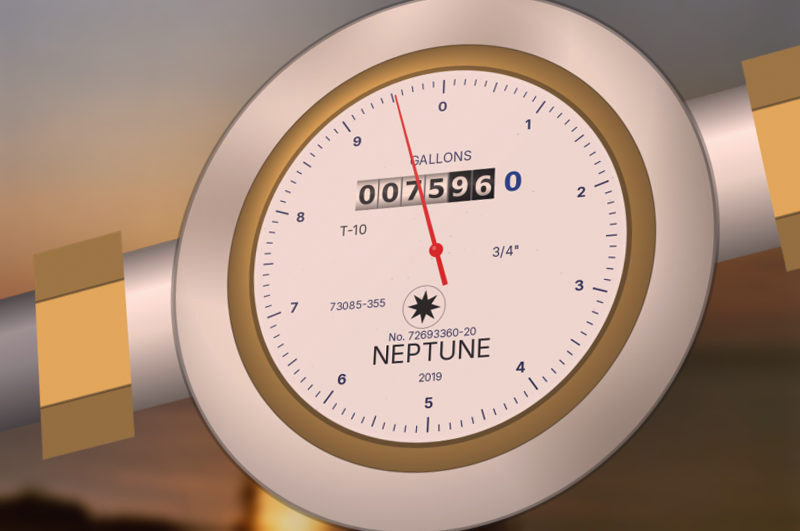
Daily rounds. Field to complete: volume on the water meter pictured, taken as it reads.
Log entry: 75959.5 gal
